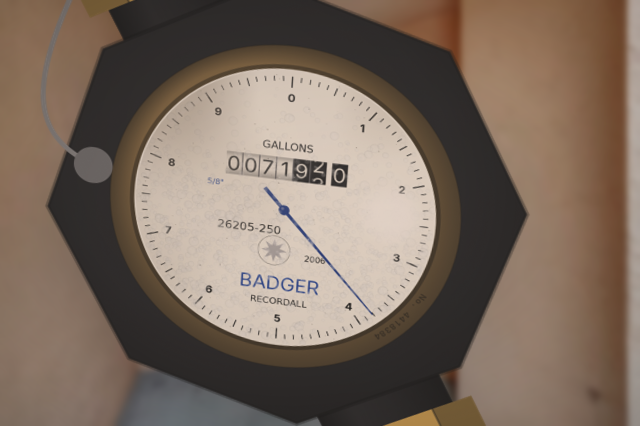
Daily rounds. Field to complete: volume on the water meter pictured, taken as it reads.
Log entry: 71923.8 gal
